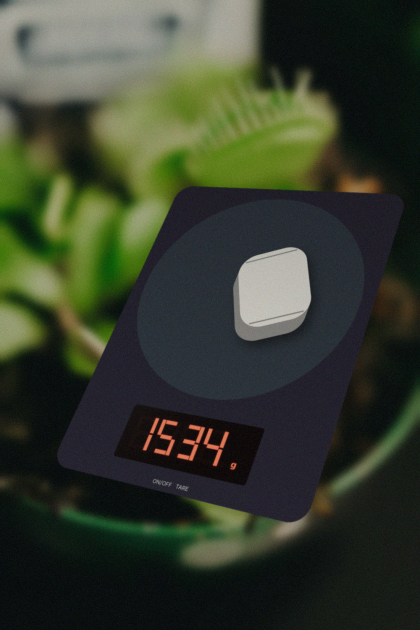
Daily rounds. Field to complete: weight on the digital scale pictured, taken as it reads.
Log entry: 1534 g
